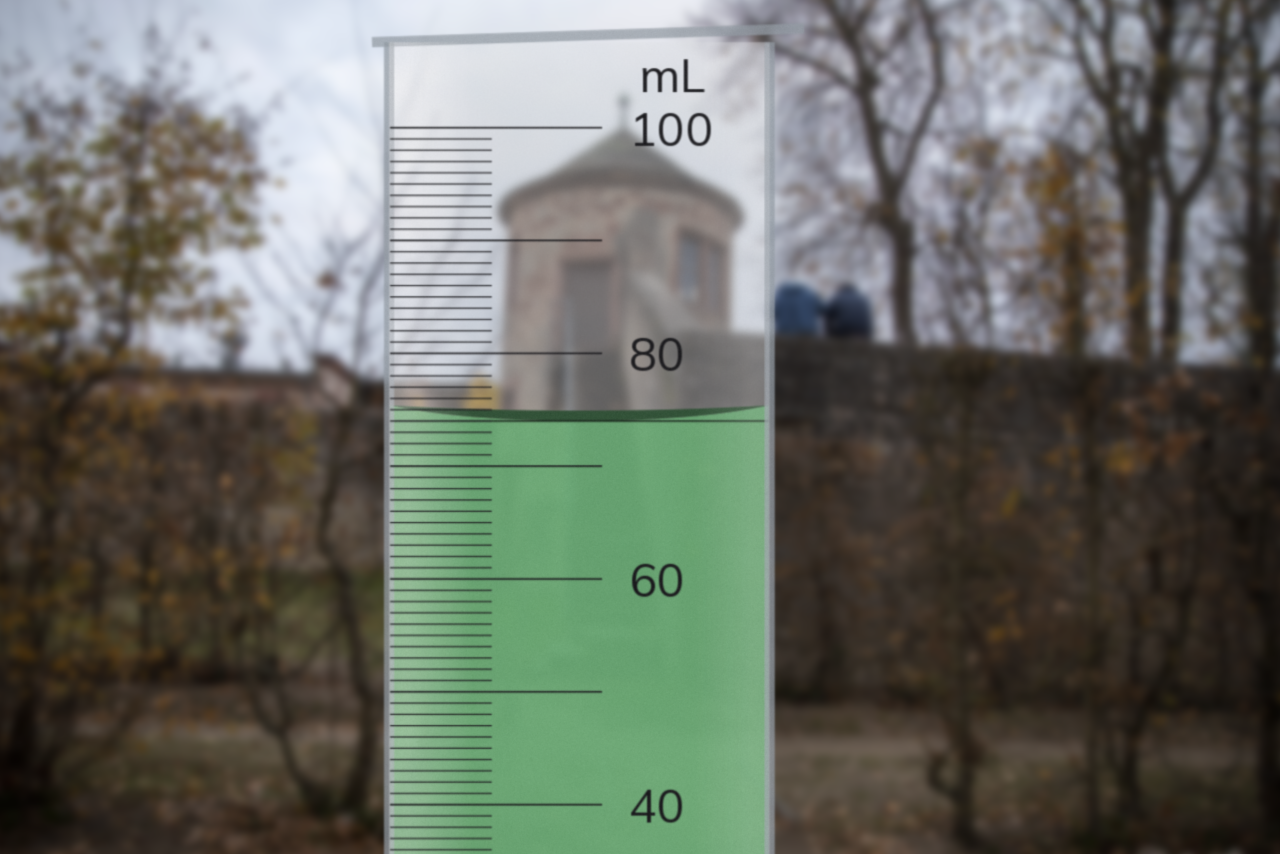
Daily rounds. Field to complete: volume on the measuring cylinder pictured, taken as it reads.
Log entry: 74 mL
